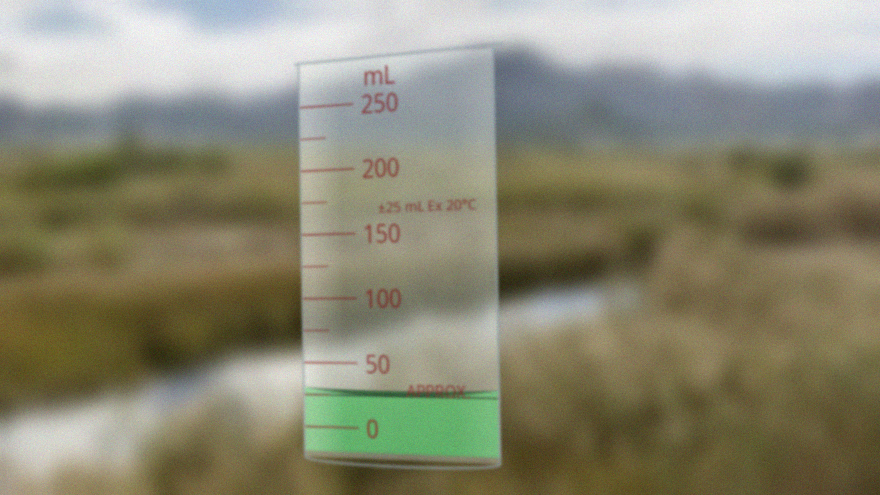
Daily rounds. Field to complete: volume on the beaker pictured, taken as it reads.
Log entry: 25 mL
